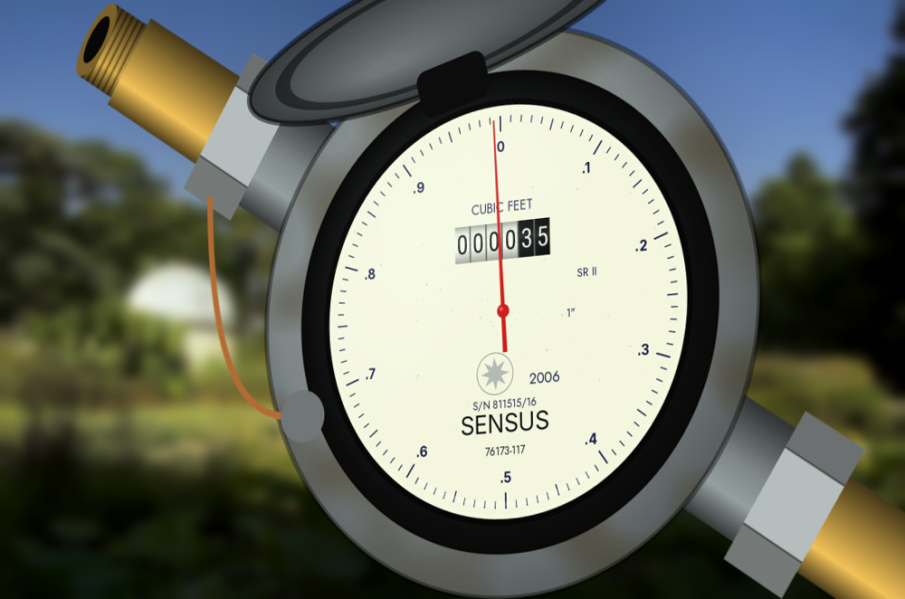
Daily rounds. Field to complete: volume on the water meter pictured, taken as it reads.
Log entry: 34.99 ft³
